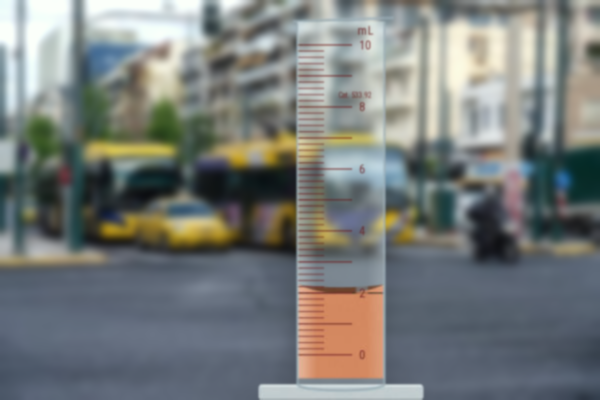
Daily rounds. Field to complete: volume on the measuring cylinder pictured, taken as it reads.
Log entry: 2 mL
